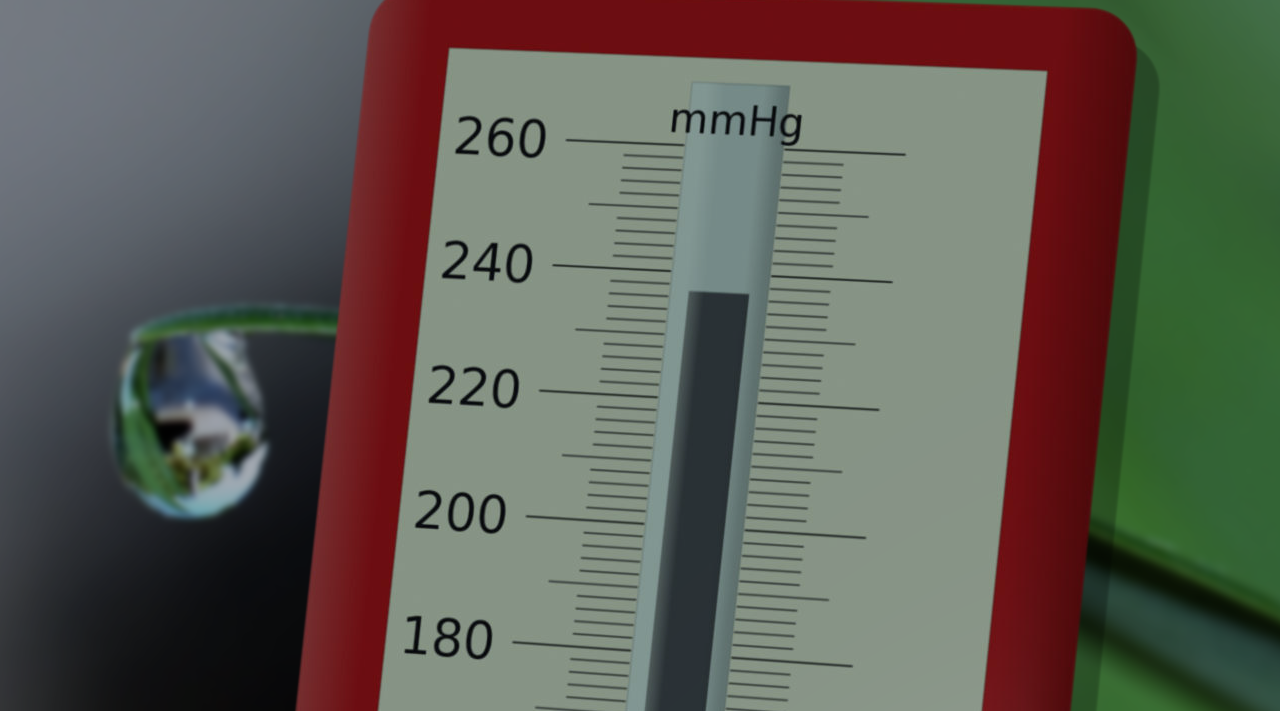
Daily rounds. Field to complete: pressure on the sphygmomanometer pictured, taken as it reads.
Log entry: 237 mmHg
